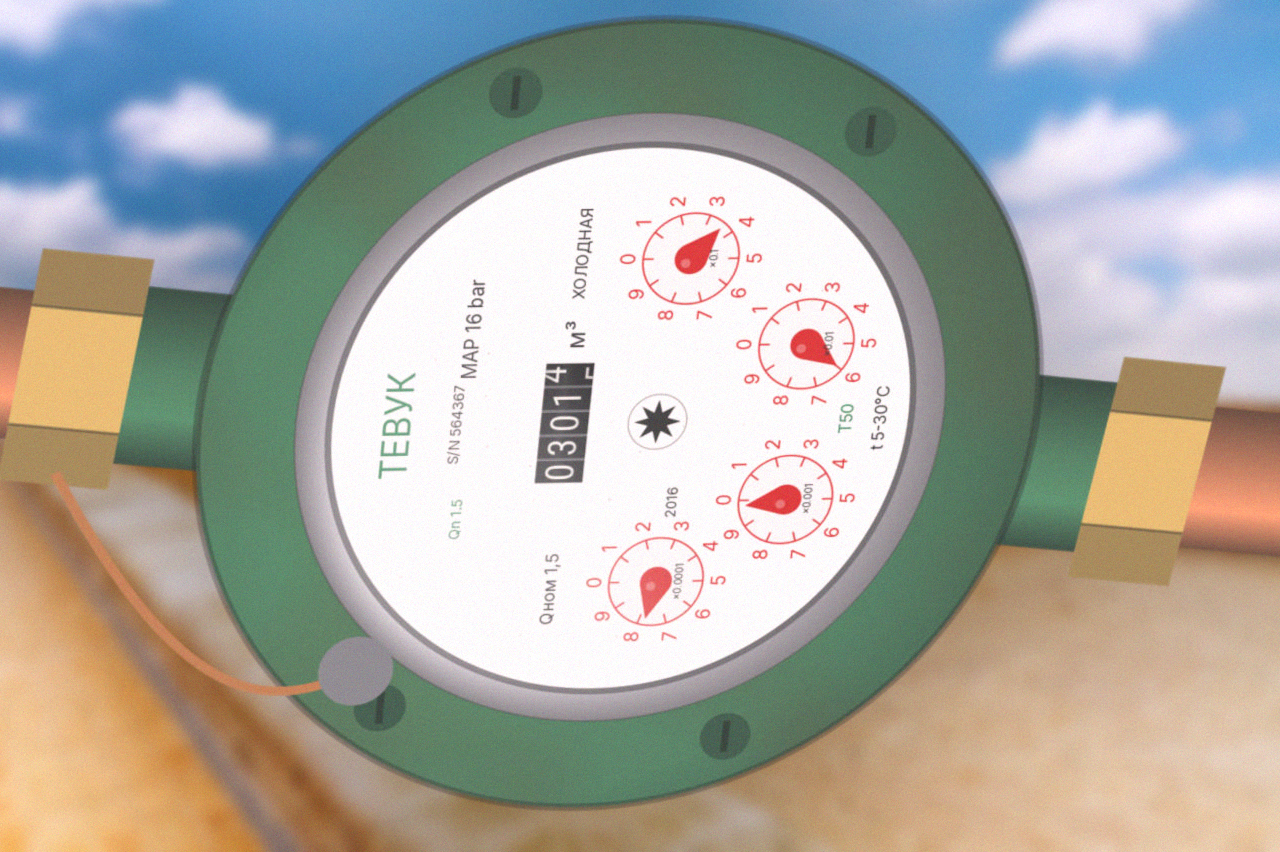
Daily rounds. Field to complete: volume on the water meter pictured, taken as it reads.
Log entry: 3014.3597 m³
